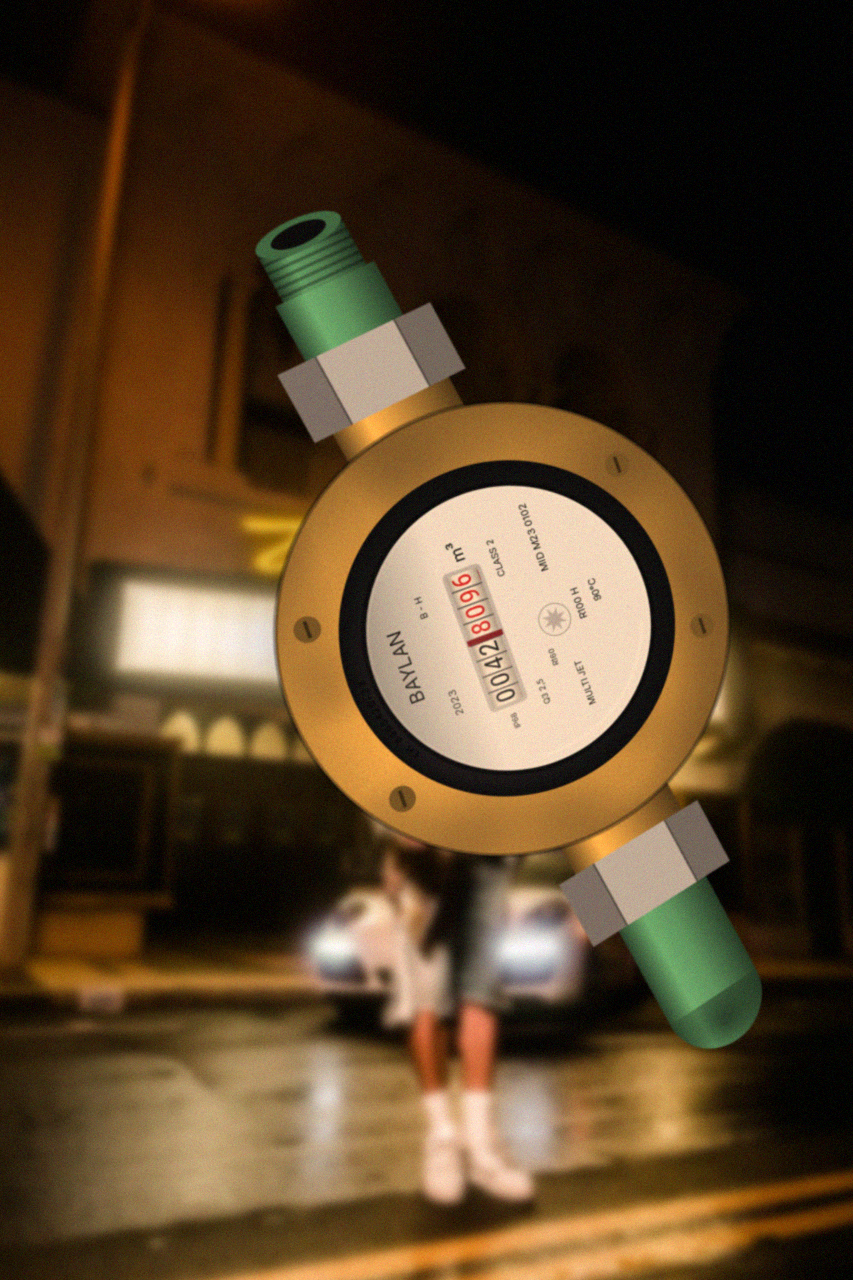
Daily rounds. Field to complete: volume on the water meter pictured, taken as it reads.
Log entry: 42.8096 m³
